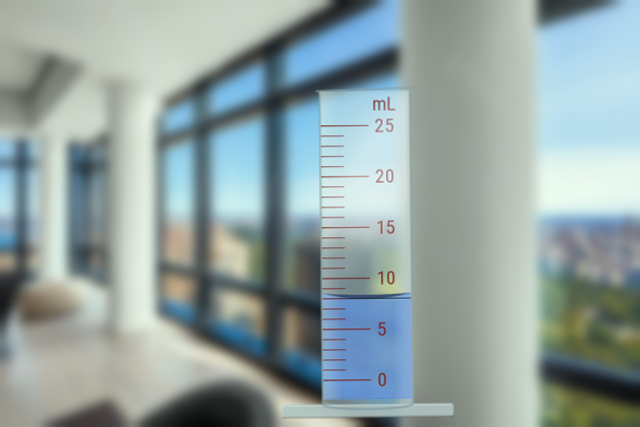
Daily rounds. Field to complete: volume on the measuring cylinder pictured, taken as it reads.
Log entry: 8 mL
